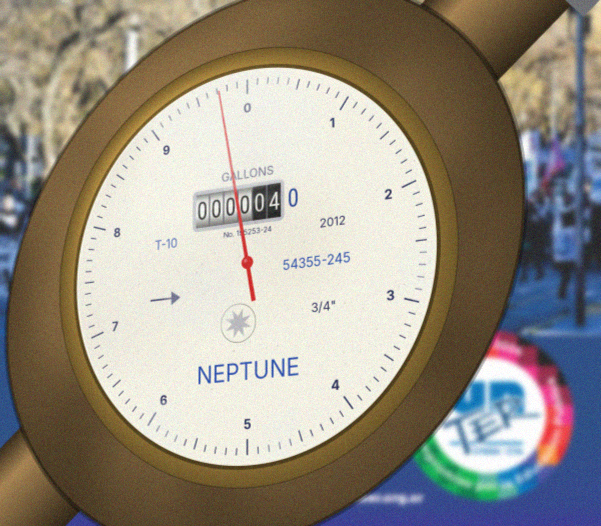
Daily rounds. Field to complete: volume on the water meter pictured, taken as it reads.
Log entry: 39.7 gal
